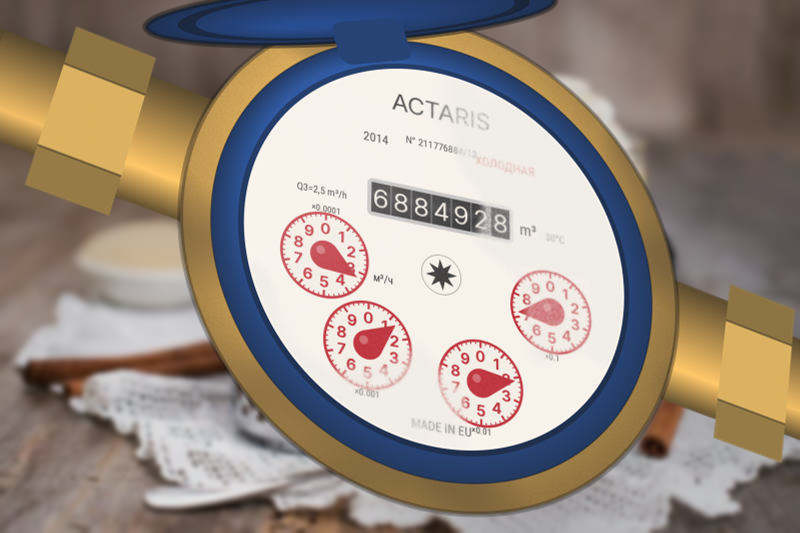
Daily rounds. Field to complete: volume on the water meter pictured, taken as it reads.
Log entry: 6884928.7213 m³
